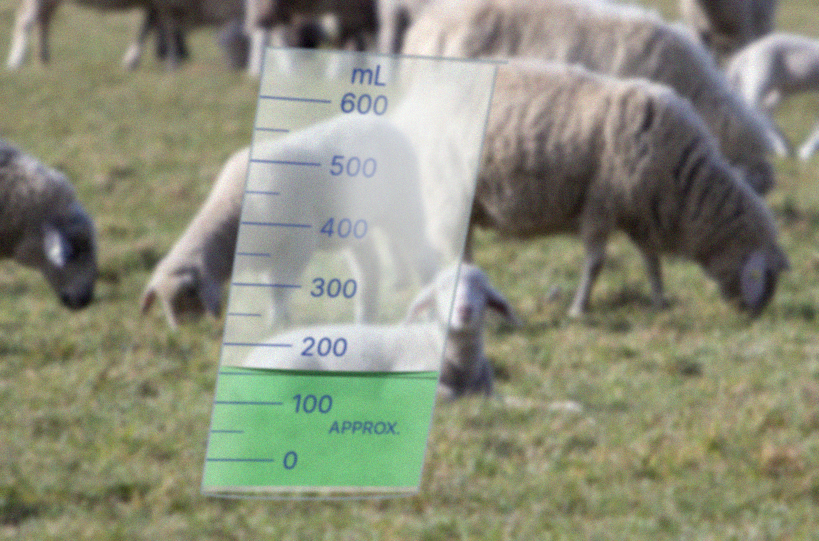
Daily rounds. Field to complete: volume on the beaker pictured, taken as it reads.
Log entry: 150 mL
